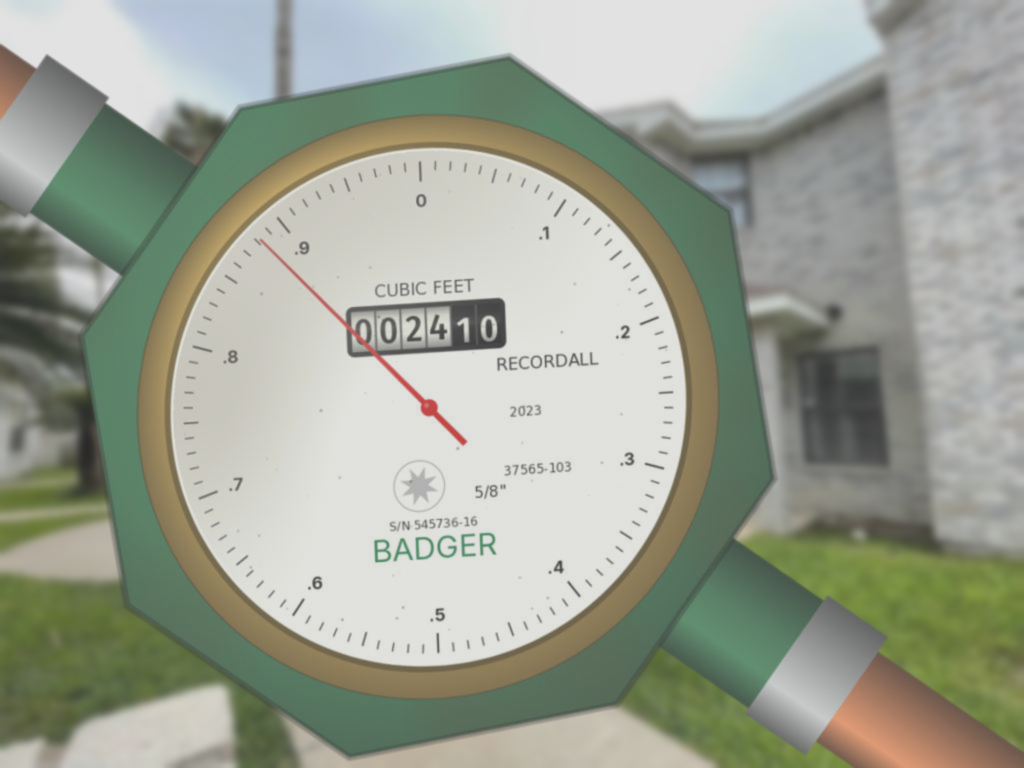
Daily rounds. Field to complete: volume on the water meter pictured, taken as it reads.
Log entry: 2409.88 ft³
